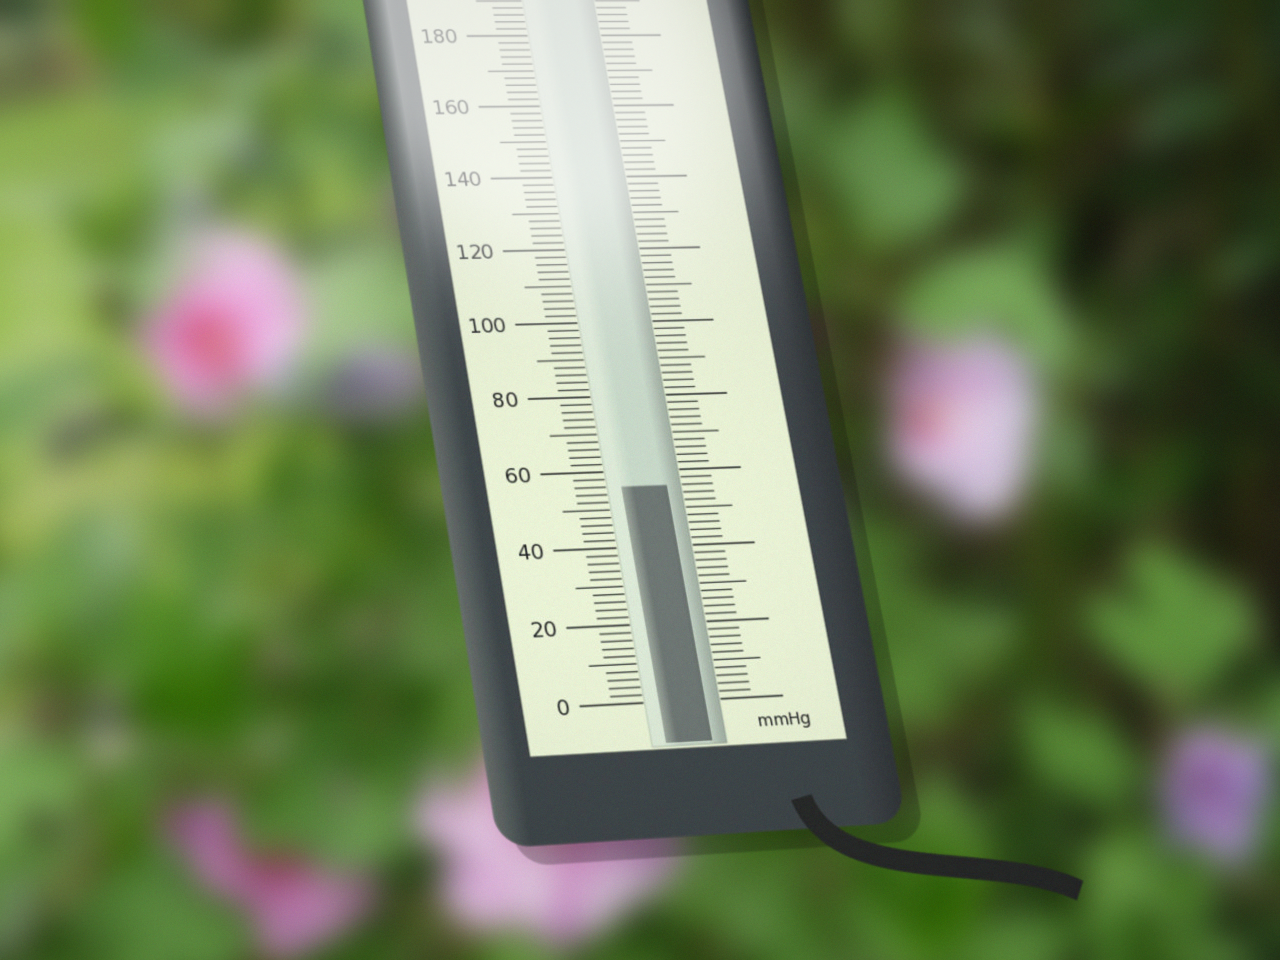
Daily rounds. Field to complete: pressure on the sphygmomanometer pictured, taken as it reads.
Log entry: 56 mmHg
